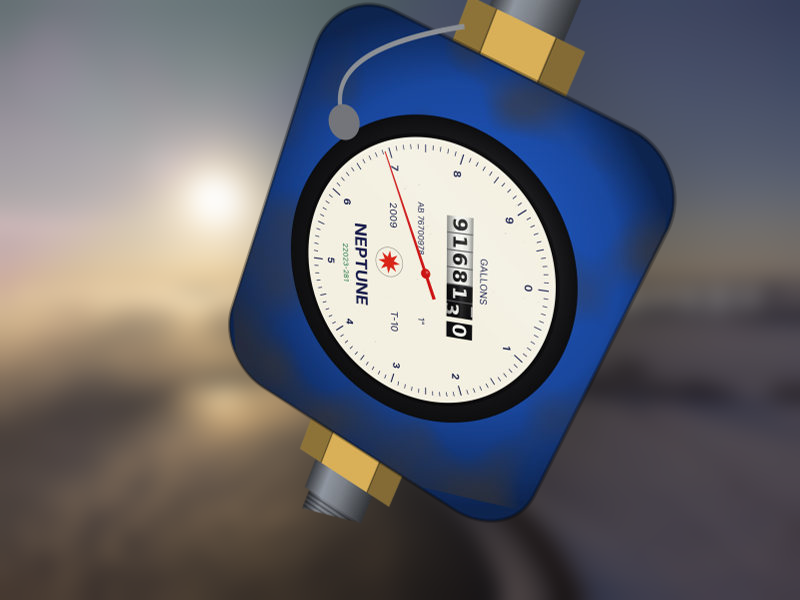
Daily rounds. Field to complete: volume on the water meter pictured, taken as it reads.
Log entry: 9168126.9 gal
